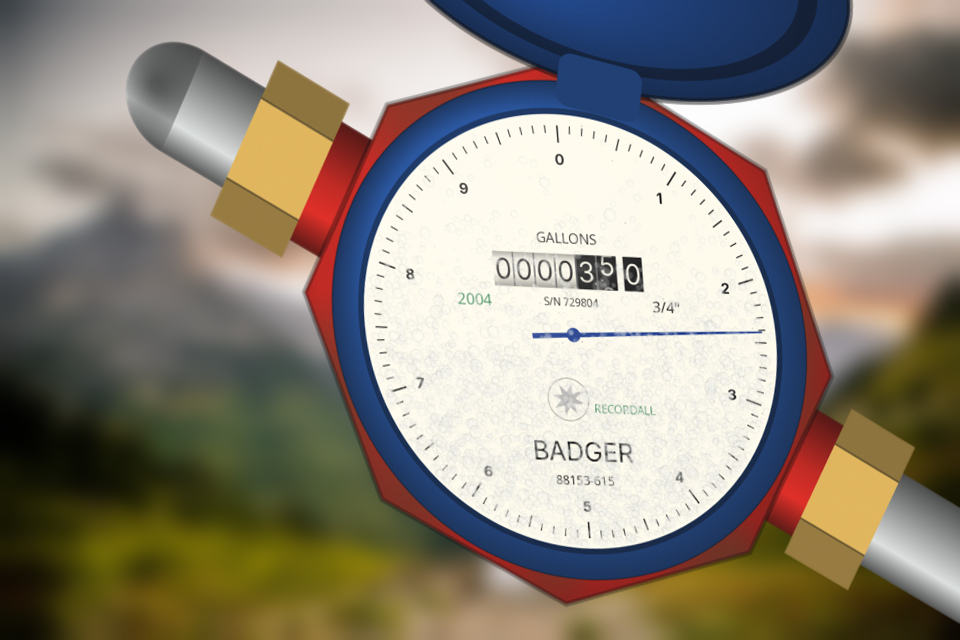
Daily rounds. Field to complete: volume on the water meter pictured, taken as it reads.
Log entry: 352.4 gal
